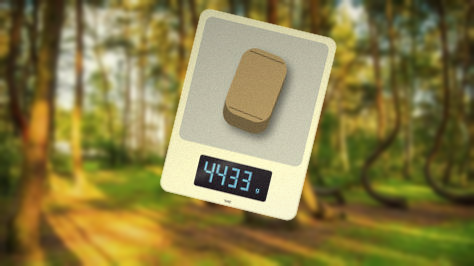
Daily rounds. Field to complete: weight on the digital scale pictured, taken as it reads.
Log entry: 4433 g
